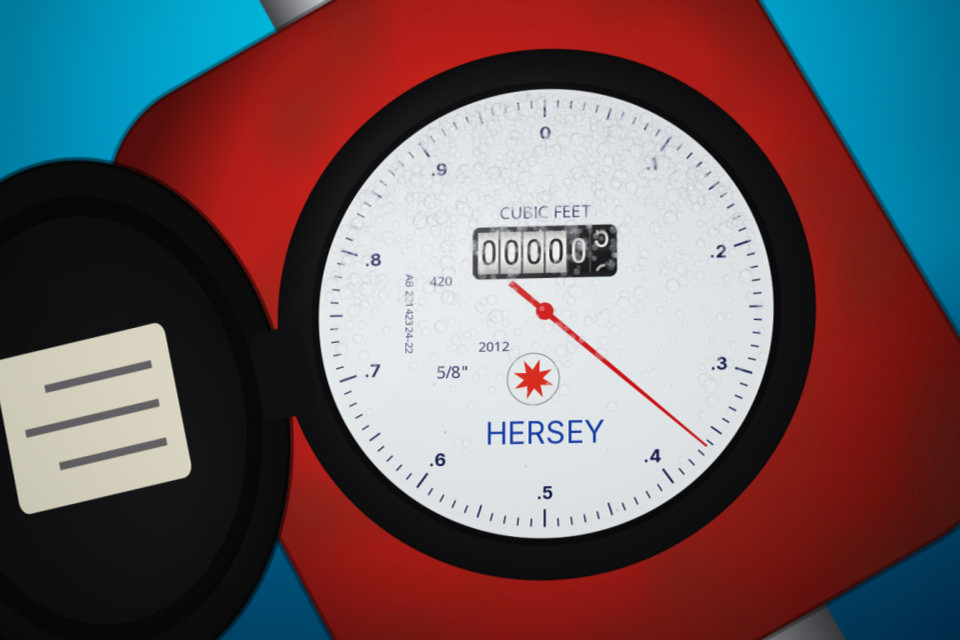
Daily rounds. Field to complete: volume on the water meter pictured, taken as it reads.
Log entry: 5.36 ft³
